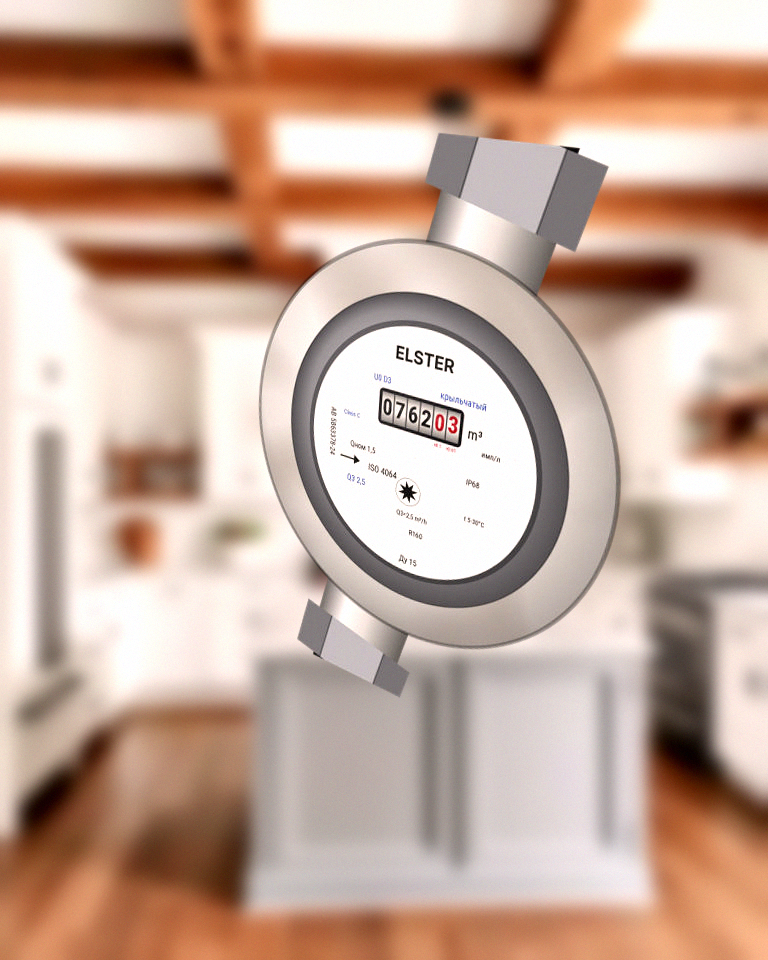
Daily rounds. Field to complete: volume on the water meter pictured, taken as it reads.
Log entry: 762.03 m³
